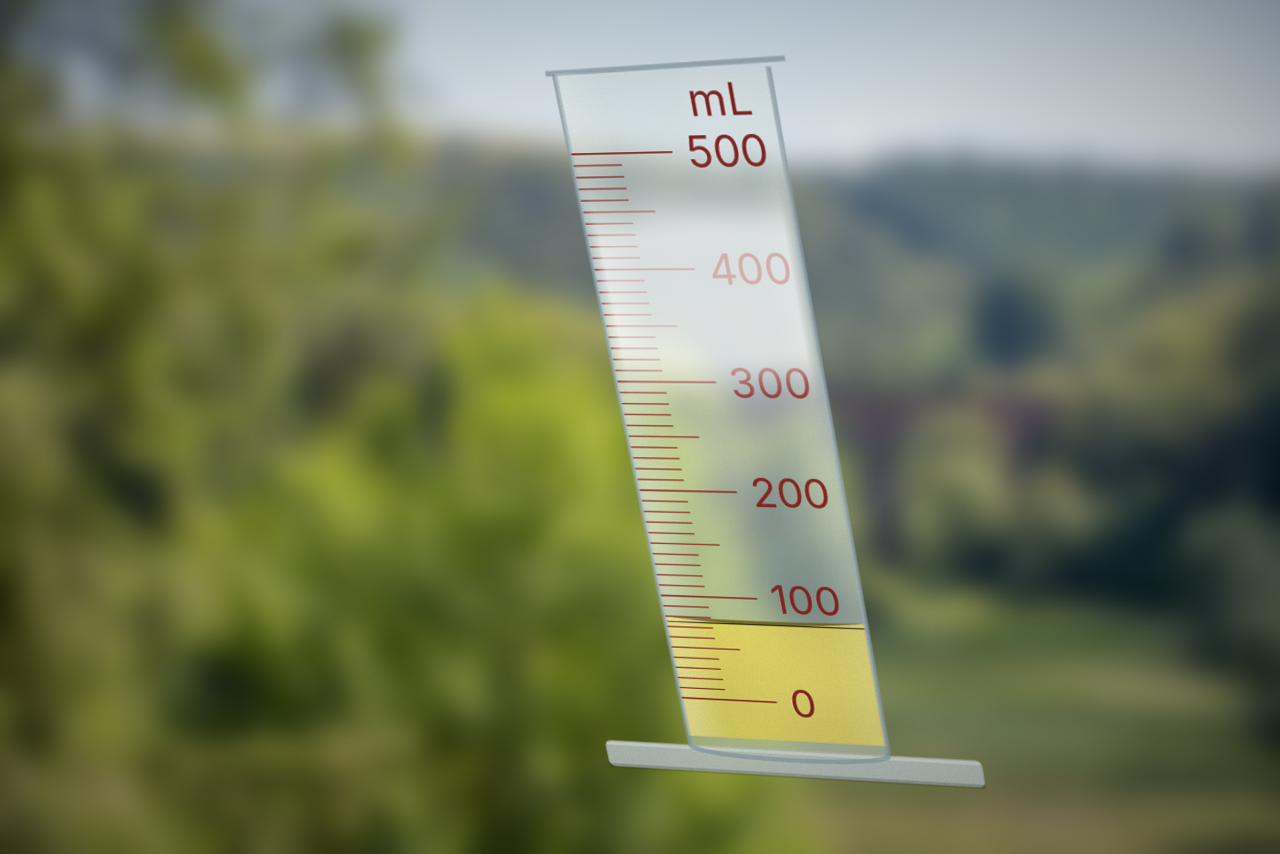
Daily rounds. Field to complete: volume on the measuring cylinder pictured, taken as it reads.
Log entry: 75 mL
